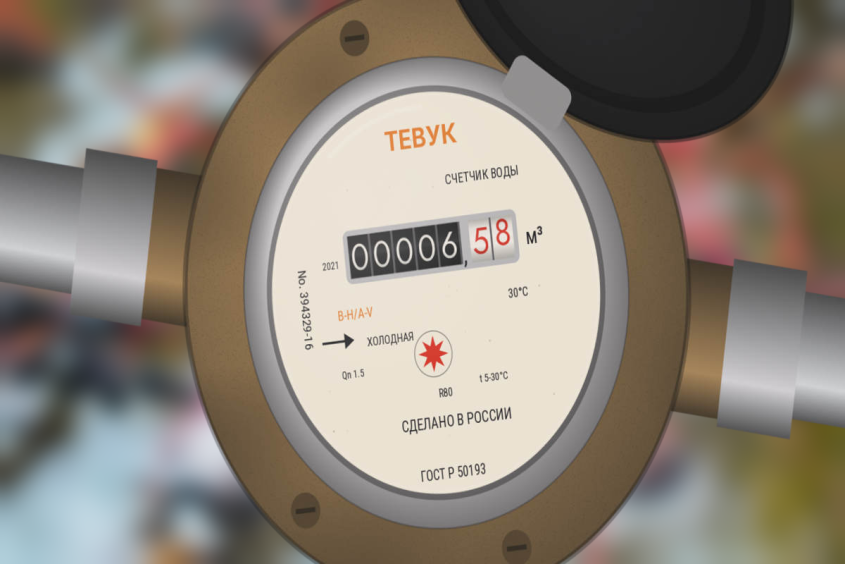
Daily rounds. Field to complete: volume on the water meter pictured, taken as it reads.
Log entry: 6.58 m³
